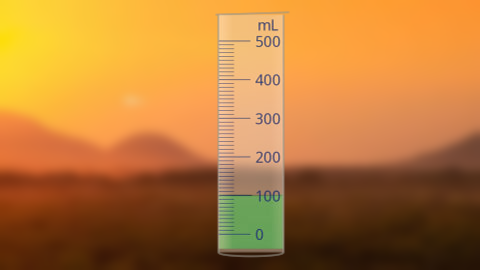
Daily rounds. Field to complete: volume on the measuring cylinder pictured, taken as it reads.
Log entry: 100 mL
